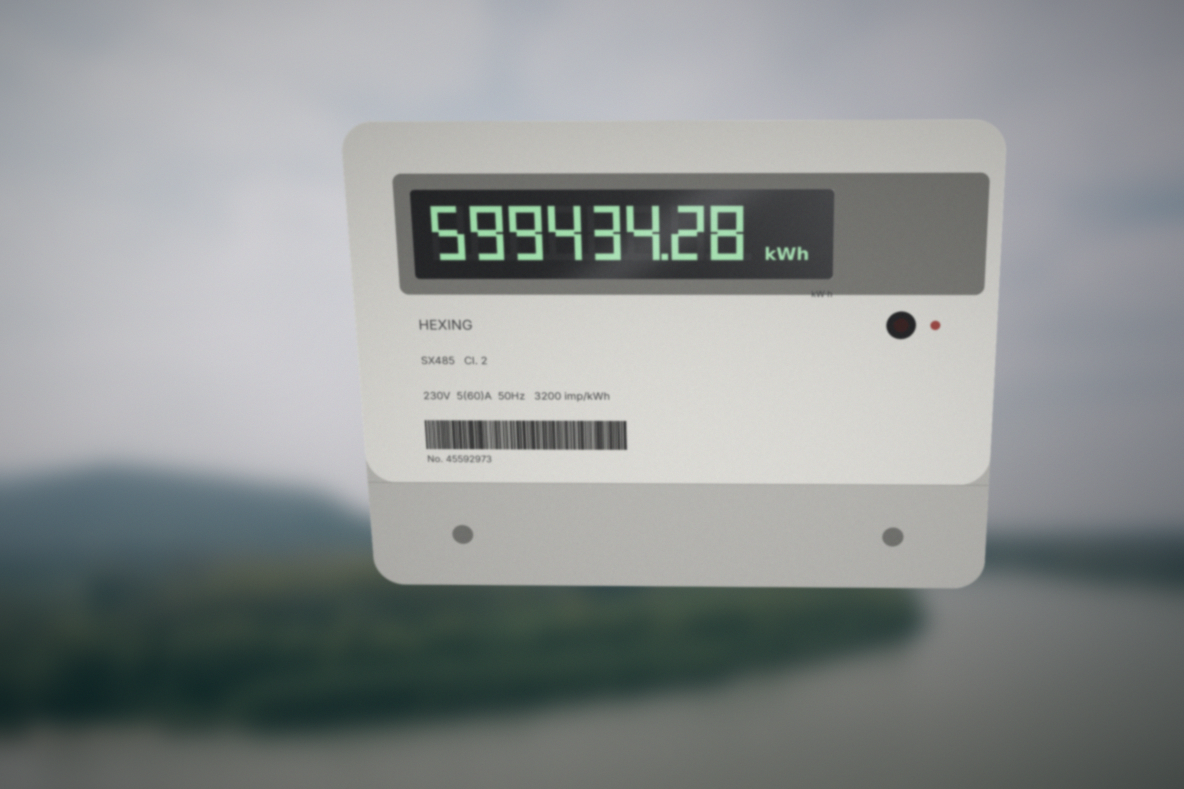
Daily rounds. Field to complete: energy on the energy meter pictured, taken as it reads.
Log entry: 599434.28 kWh
